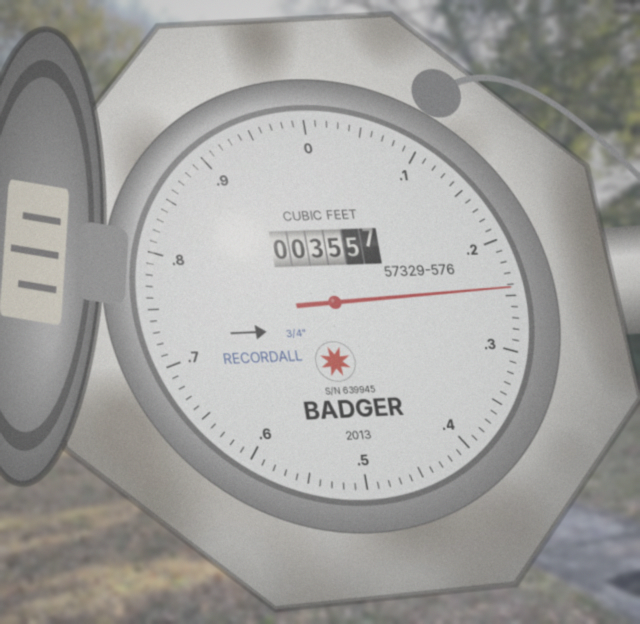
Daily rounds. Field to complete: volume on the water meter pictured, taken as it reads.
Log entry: 3557.24 ft³
